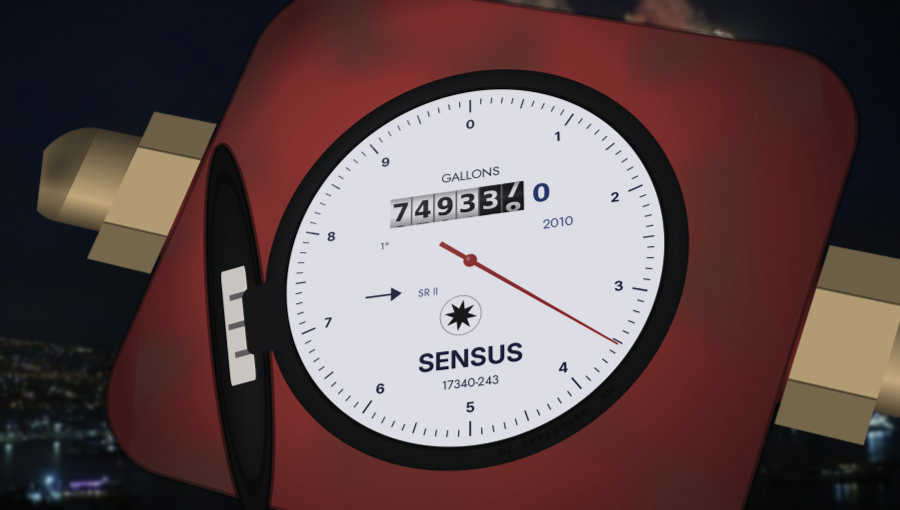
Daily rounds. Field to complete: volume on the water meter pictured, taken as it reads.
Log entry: 7493373.5 gal
